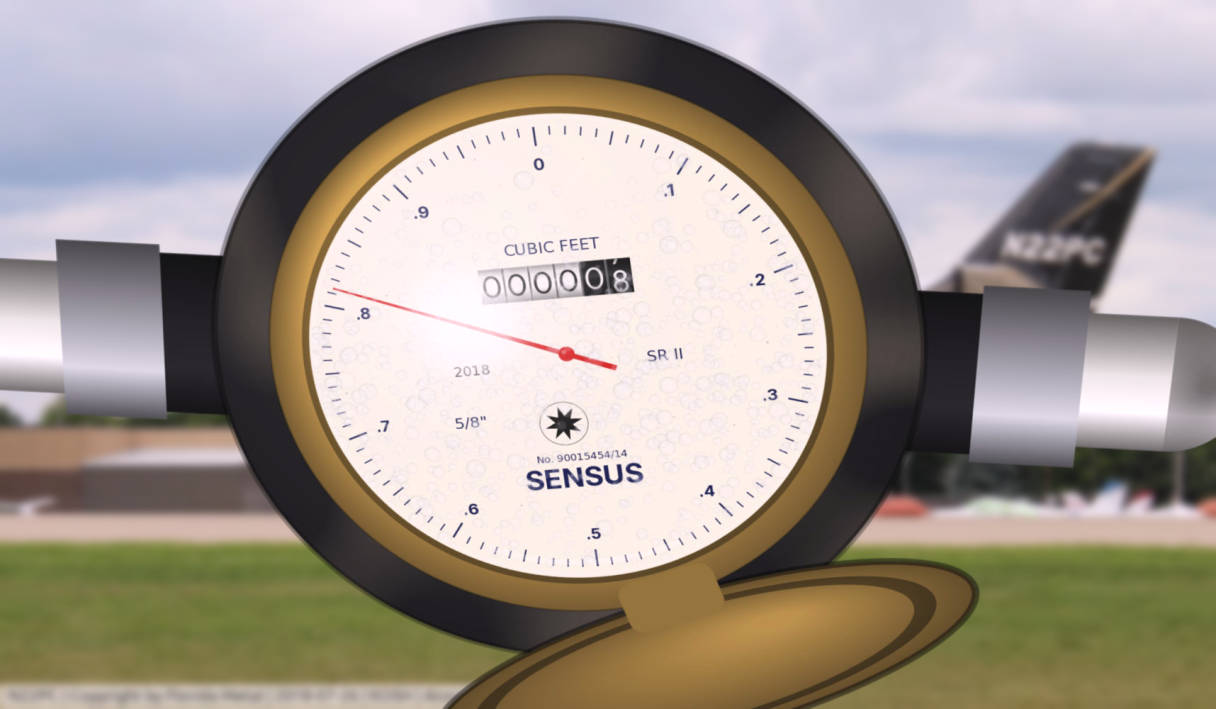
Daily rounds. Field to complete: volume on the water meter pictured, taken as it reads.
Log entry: 7.81 ft³
